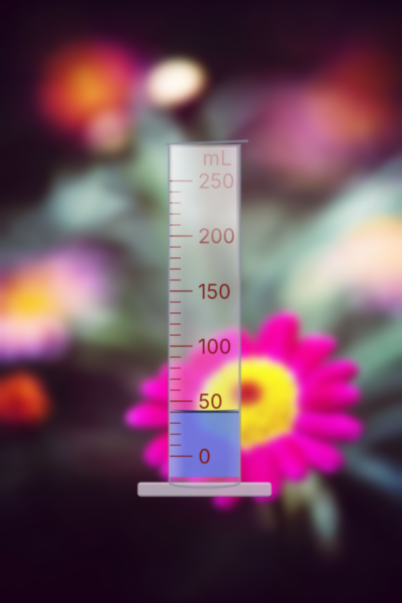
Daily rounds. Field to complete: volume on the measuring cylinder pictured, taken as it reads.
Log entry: 40 mL
